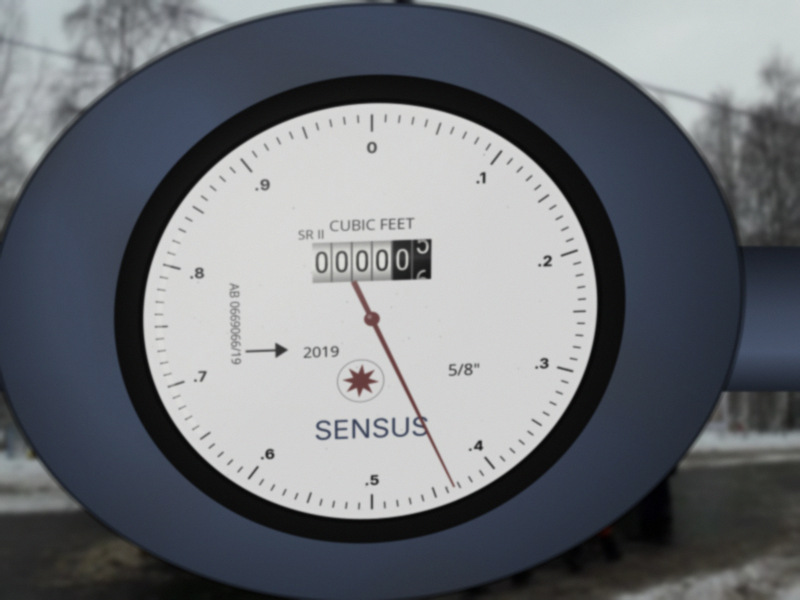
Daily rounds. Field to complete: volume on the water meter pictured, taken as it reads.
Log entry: 5.43 ft³
